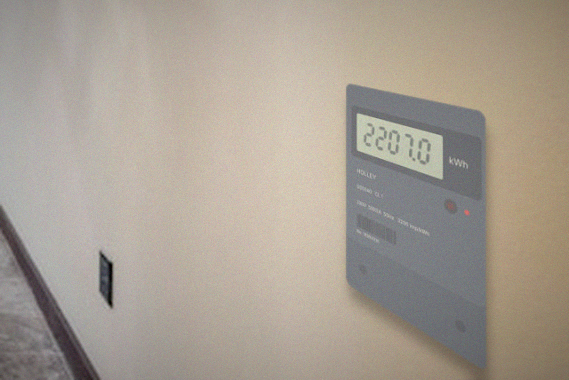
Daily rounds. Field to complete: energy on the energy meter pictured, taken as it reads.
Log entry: 2207.0 kWh
